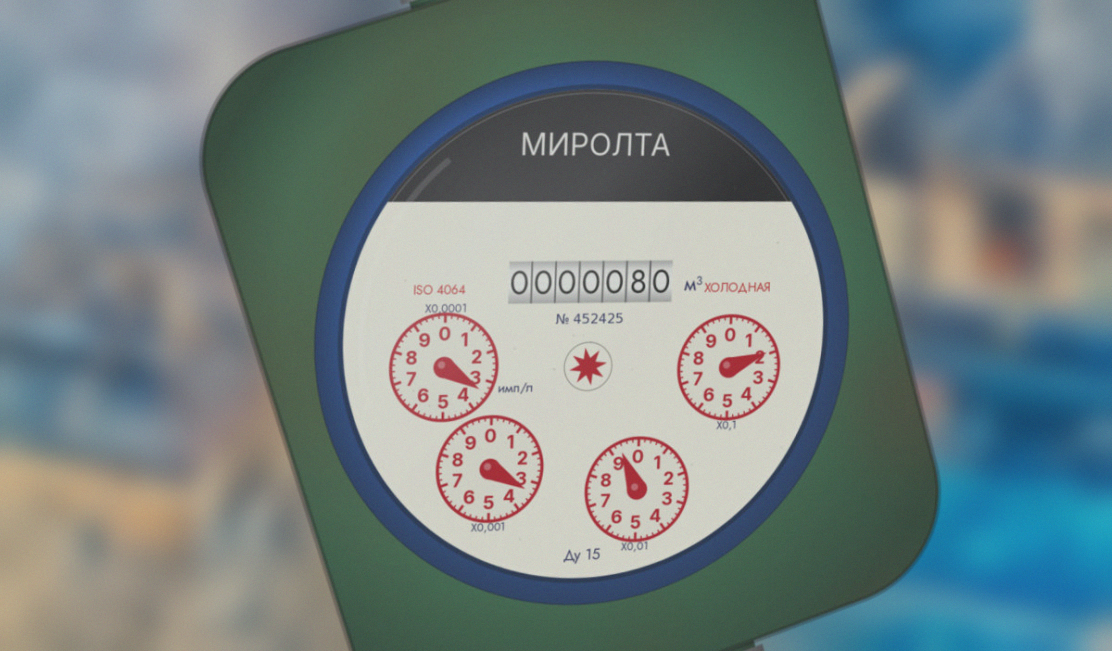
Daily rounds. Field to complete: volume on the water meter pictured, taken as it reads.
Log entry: 80.1933 m³
